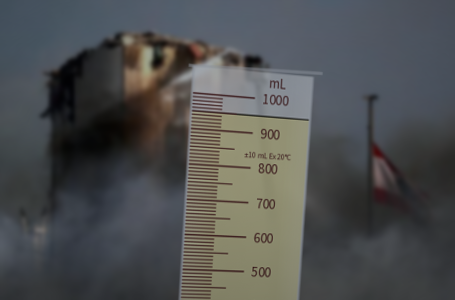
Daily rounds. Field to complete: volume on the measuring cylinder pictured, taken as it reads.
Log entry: 950 mL
